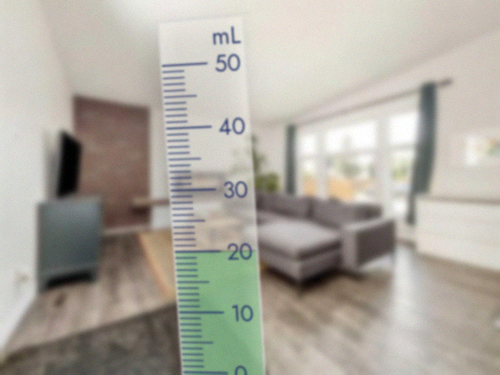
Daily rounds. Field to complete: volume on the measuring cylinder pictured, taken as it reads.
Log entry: 20 mL
